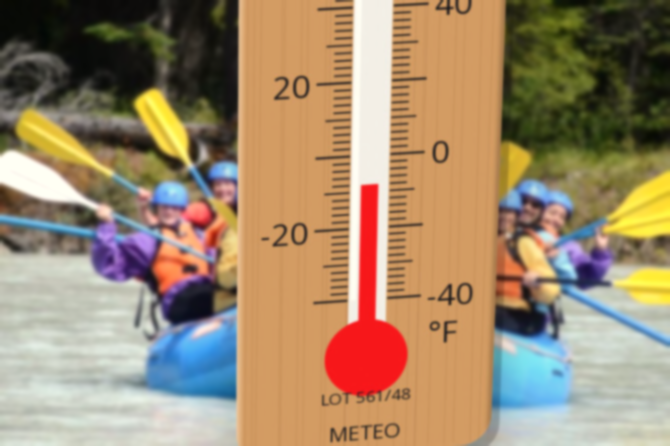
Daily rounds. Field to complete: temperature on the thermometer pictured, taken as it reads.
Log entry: -8 °F
